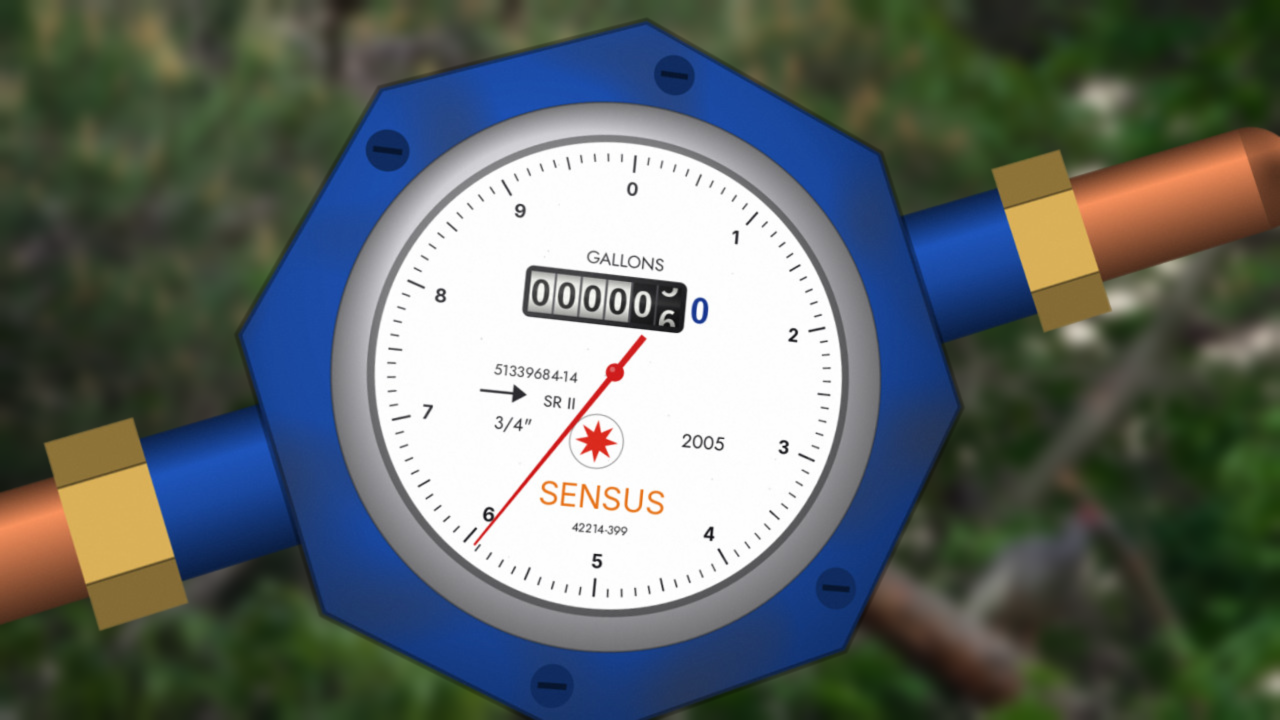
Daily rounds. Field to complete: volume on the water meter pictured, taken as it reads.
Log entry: 55.9 gal
